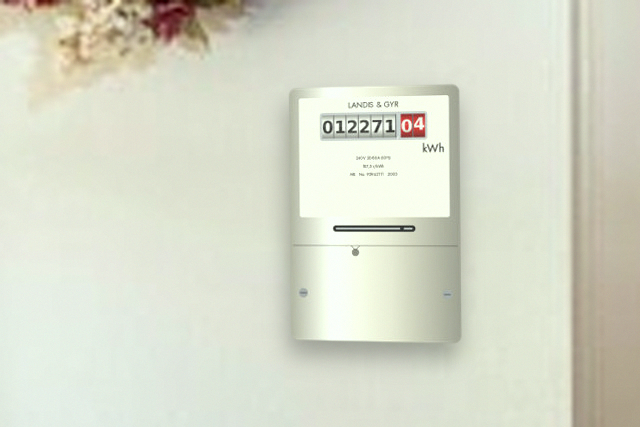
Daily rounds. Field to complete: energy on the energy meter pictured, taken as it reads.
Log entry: 12271.04 kWh
